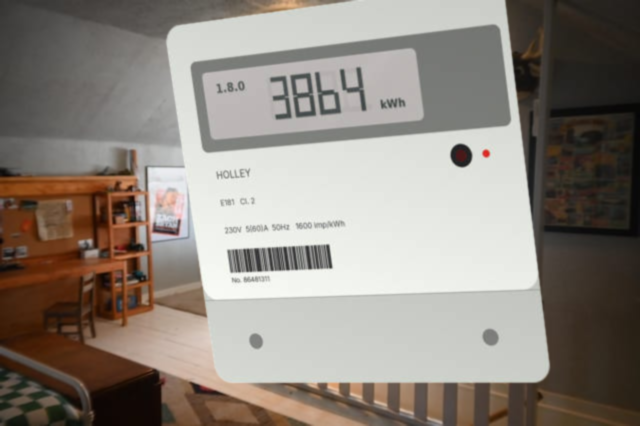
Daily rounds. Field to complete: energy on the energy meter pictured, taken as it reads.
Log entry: 3864 kWh
